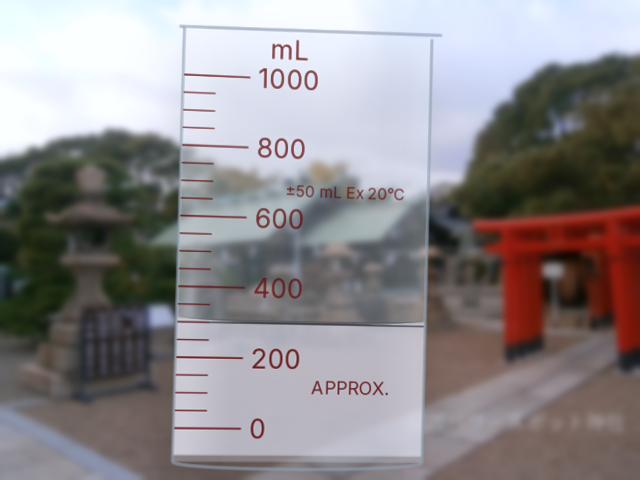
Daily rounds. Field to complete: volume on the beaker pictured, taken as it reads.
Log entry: 300 mL
